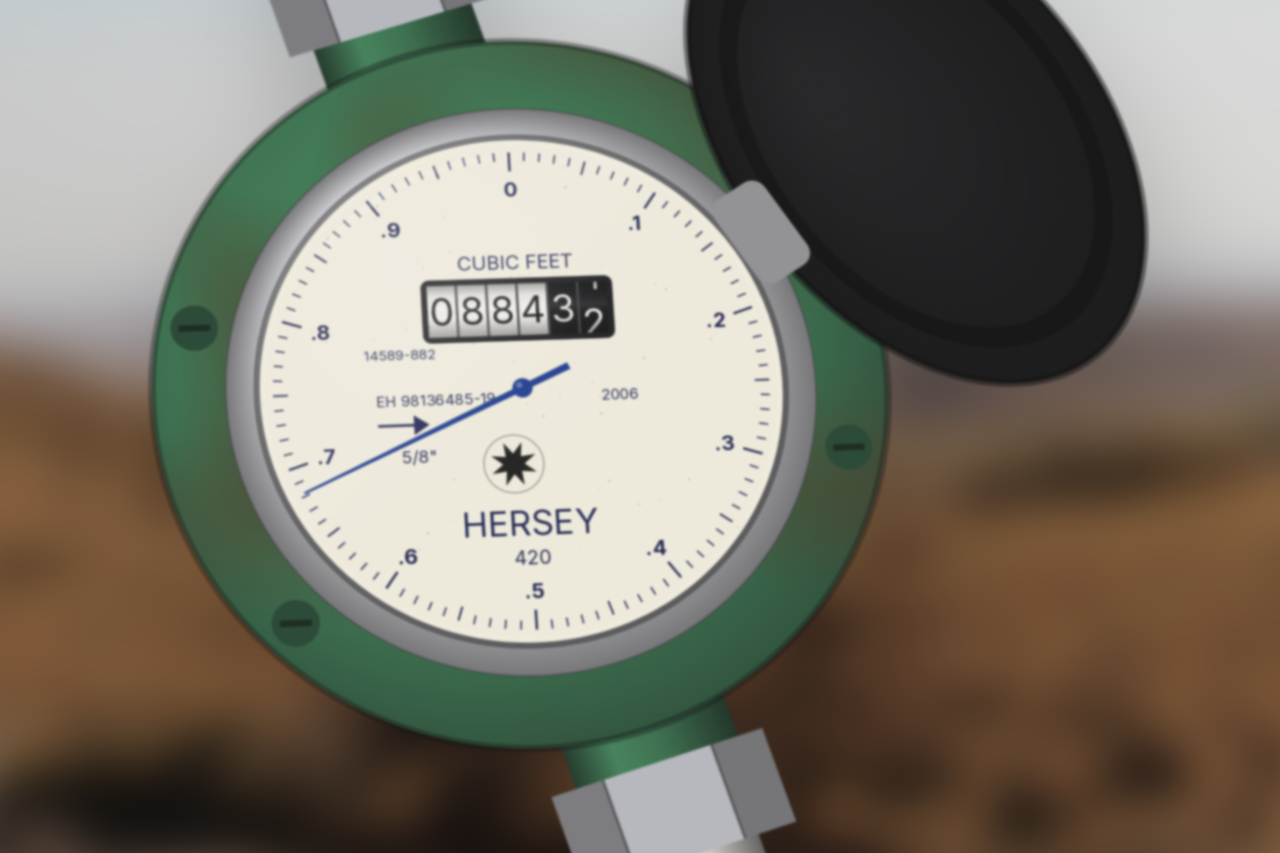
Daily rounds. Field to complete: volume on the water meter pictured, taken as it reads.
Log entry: 88431.68 ft³
